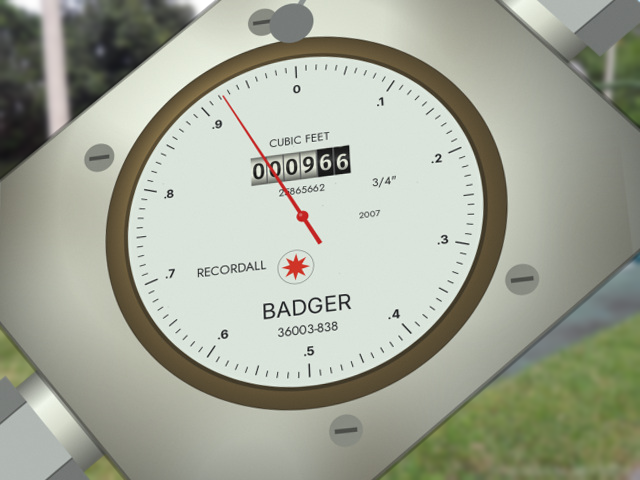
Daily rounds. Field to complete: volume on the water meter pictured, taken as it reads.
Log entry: 965.92 ft³
